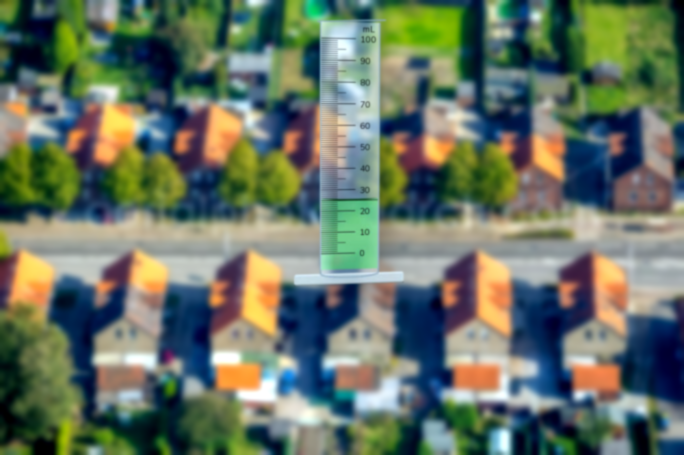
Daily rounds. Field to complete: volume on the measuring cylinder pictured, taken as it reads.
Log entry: 25 mL
